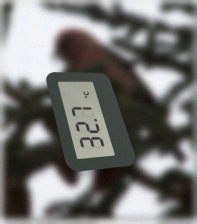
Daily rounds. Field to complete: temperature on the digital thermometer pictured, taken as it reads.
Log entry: 32.7 °C
